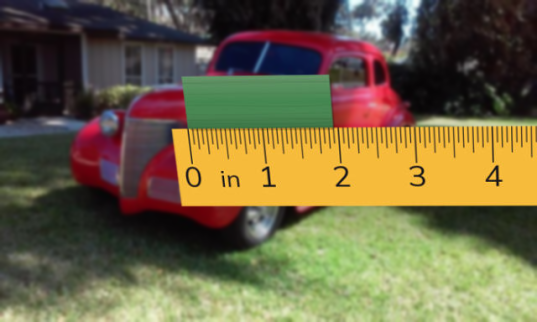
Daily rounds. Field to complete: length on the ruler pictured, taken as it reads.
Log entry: 1.9375 in
